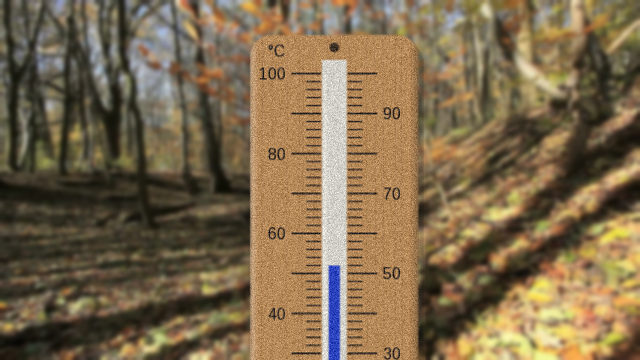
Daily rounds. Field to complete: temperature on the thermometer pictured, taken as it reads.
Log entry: 52 °C
